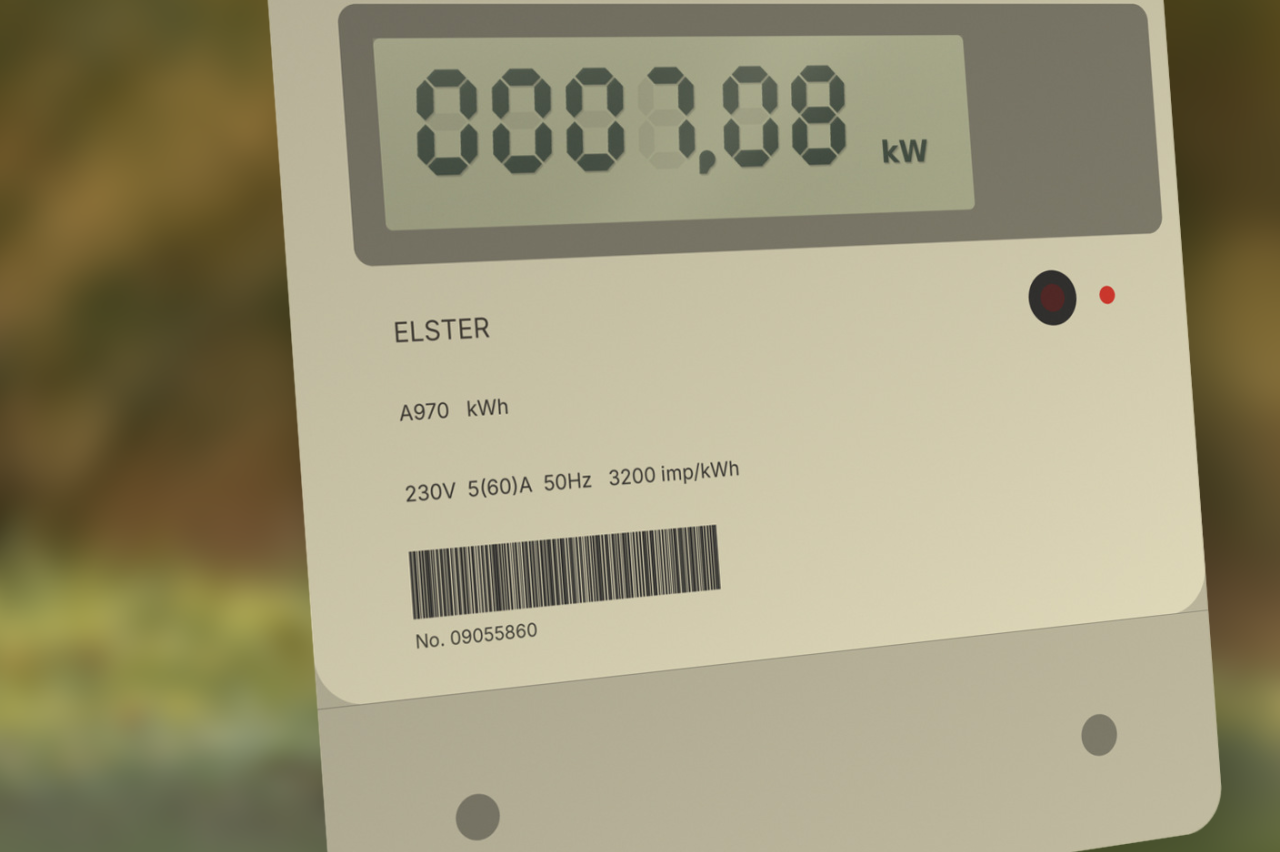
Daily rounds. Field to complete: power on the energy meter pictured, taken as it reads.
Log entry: 7.08 kW
